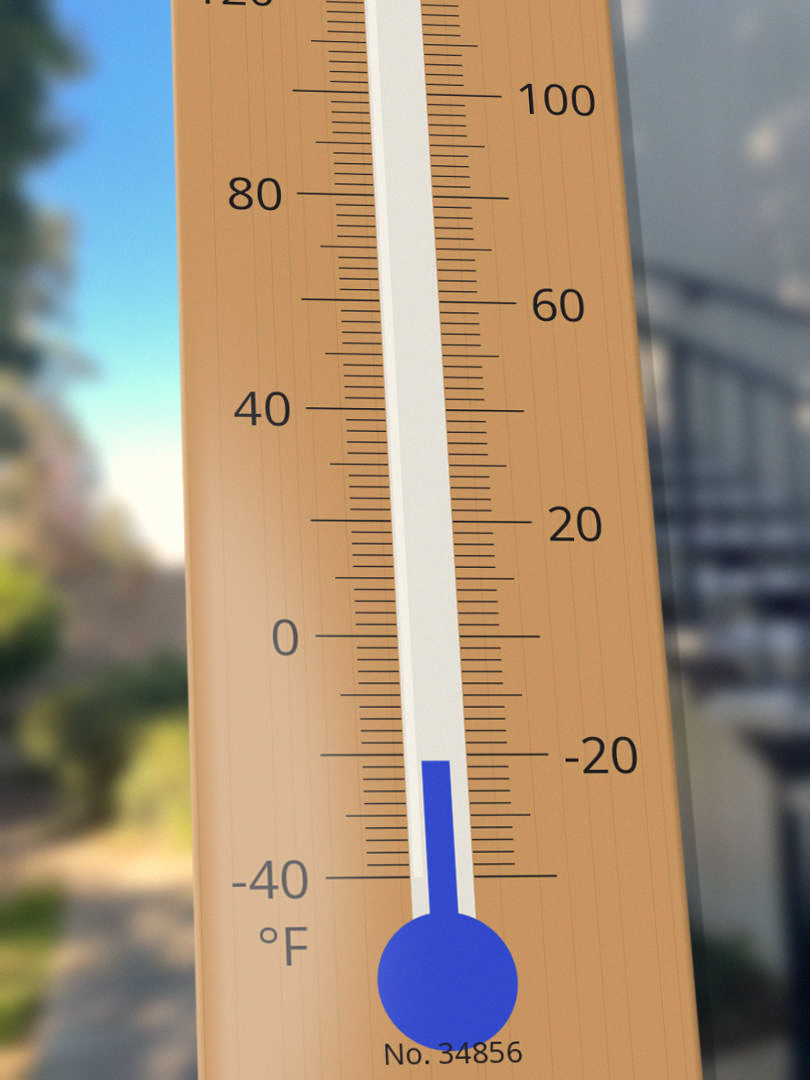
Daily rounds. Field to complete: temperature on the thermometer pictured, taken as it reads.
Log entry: -21 °F
